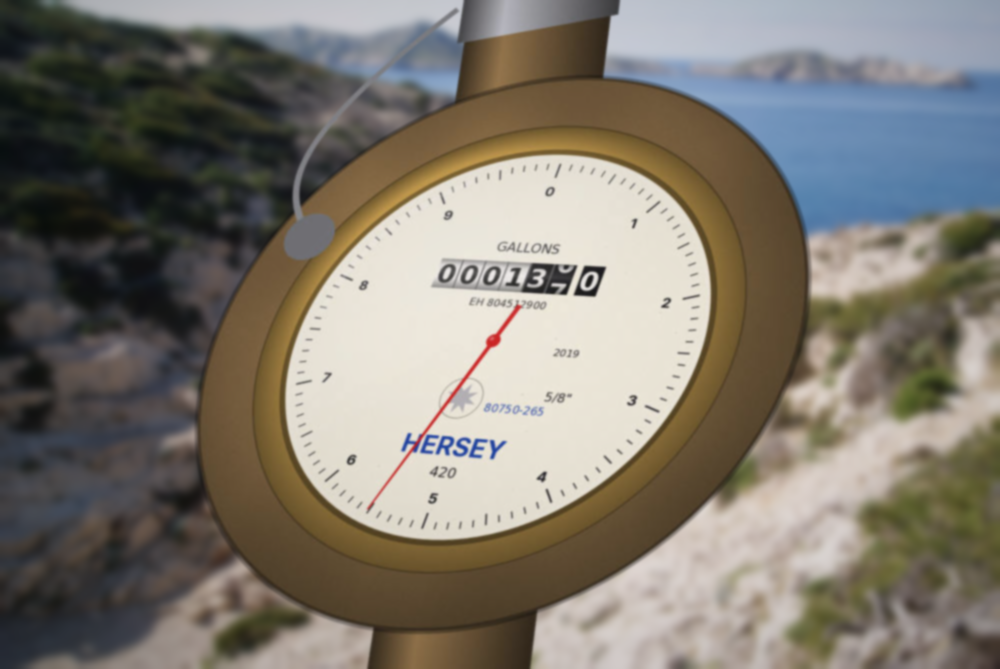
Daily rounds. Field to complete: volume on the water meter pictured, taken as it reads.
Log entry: 1365.5 gal
